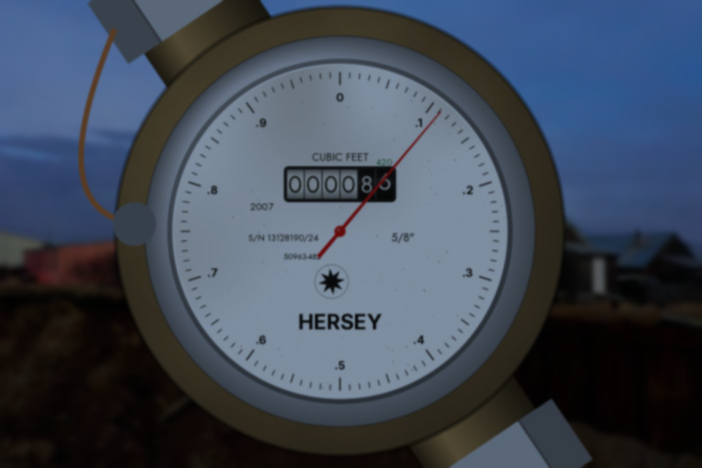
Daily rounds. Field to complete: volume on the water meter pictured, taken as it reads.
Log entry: 86.11 ft³
